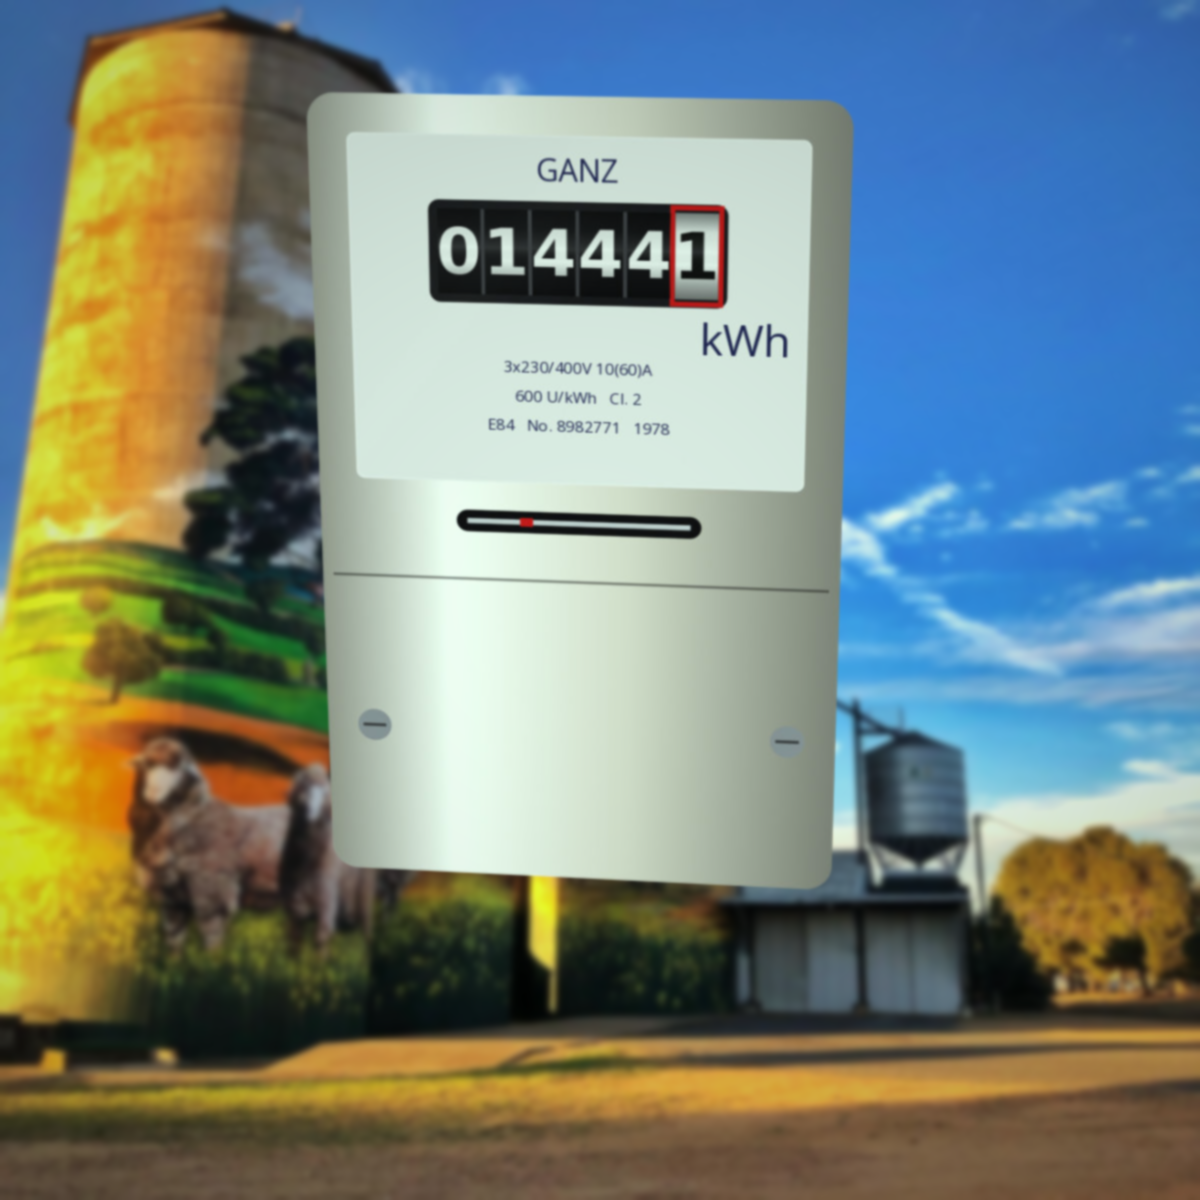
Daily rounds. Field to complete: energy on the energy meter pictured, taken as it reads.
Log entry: 1444.1 kWh
